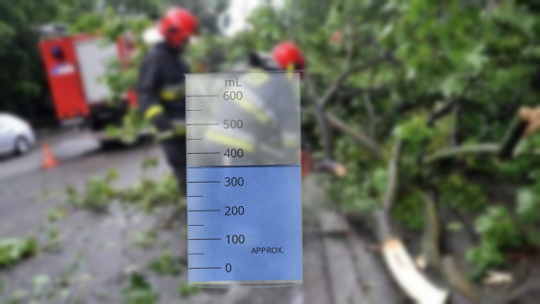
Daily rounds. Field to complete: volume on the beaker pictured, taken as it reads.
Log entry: 350 mL
